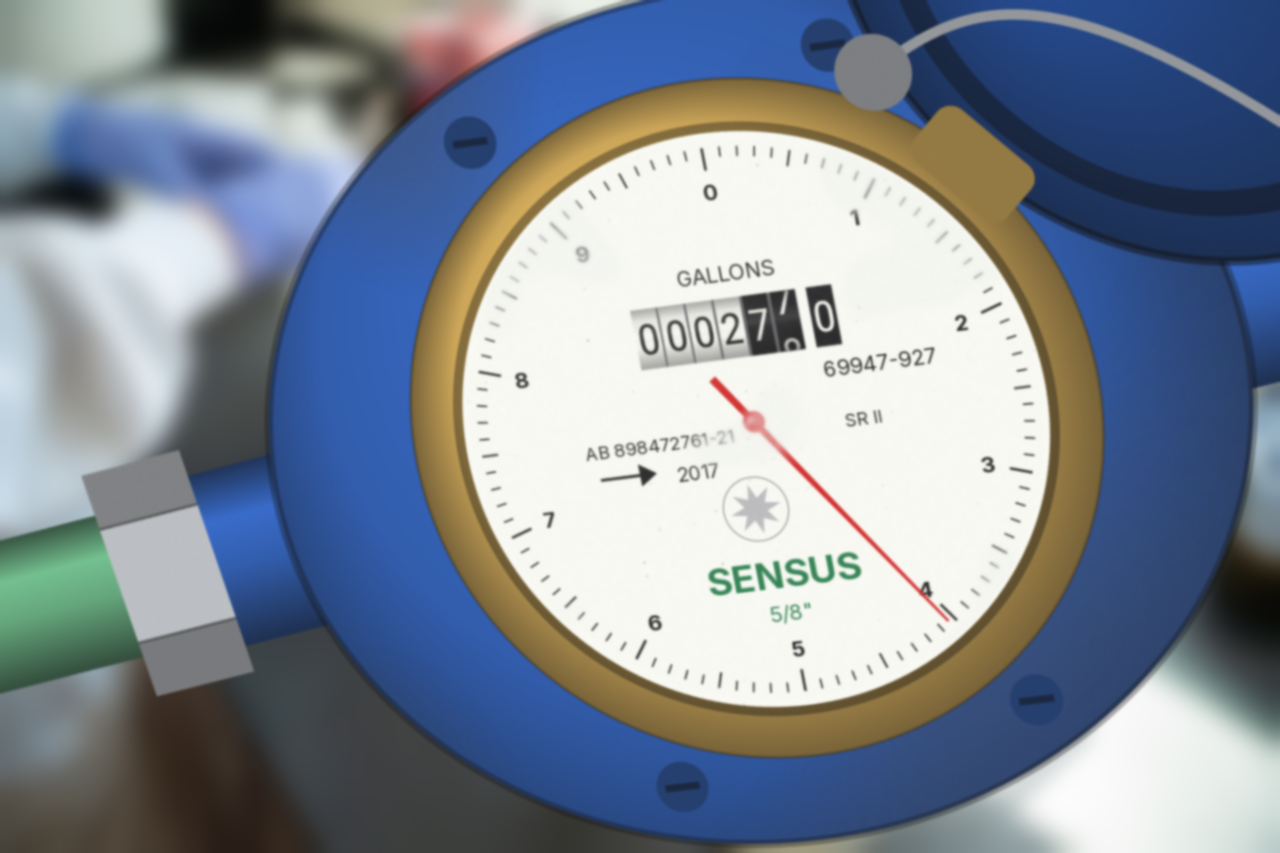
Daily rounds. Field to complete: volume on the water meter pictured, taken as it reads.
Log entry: 2774.0 gal
